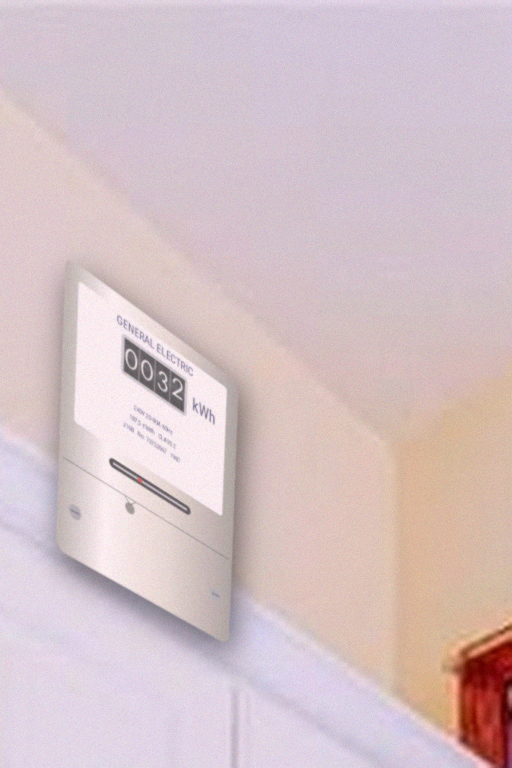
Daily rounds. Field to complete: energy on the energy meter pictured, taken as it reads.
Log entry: 32 kWh
